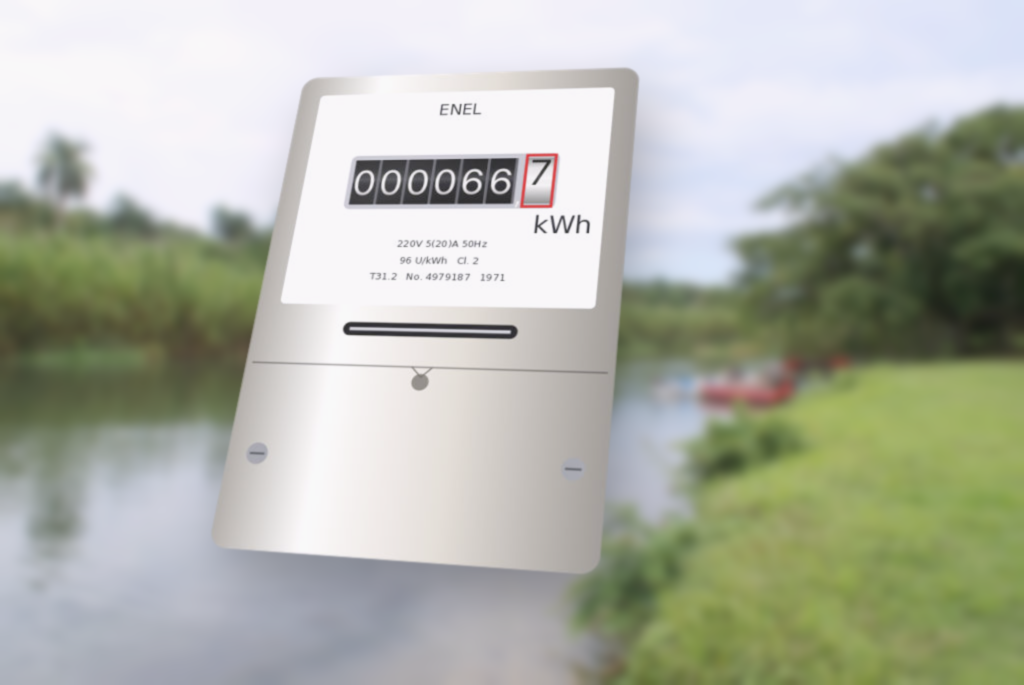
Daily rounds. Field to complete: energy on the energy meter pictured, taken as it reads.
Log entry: 66.7 kWh
